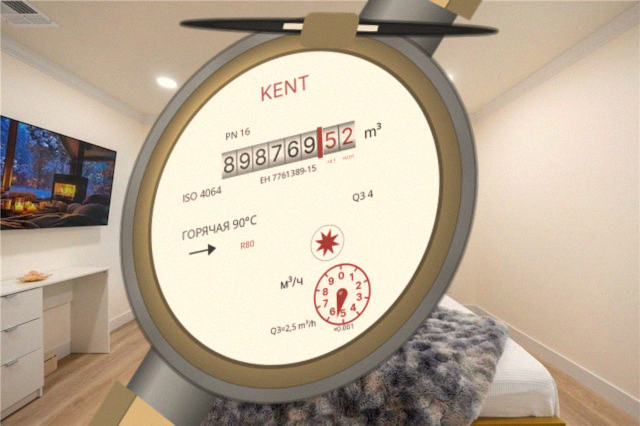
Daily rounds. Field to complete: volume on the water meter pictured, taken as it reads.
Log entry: 898769.525 m³
